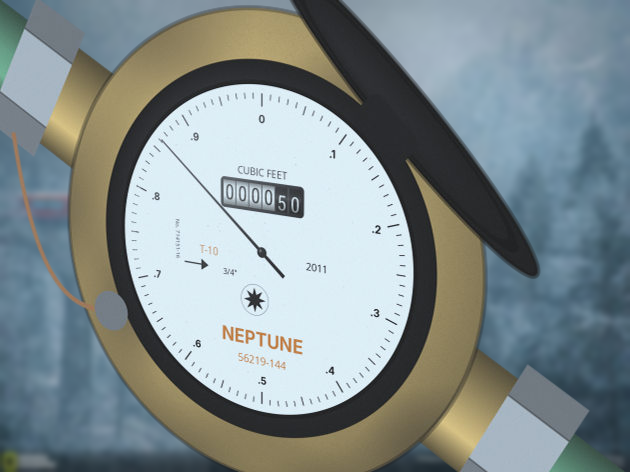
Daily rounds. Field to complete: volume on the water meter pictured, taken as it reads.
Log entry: 49.86 ft³
